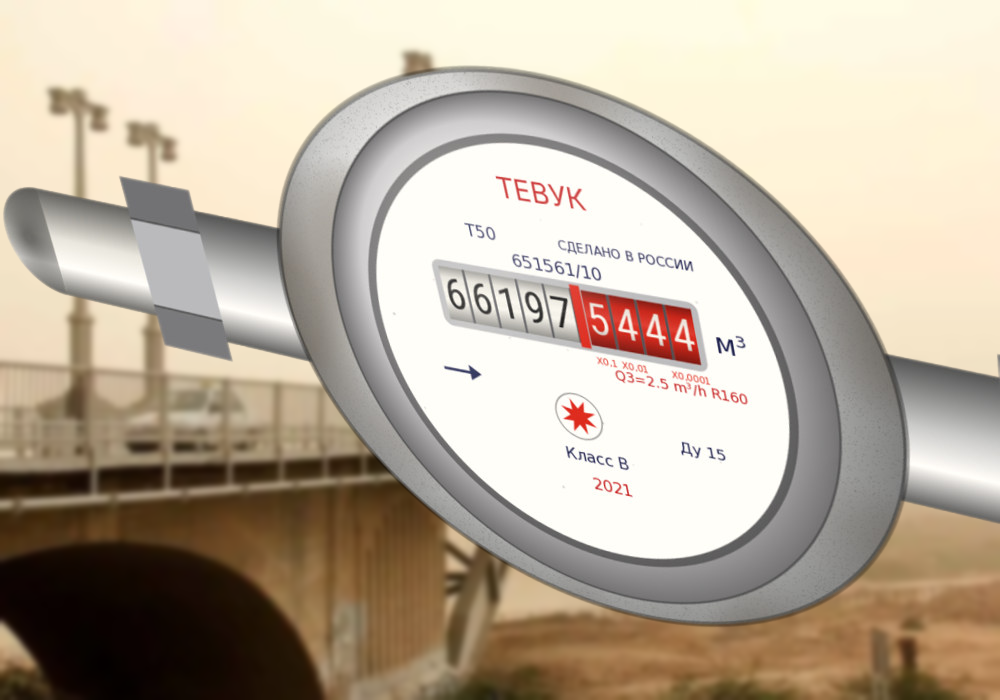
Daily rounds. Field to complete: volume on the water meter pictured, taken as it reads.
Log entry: 66197.5444 m³
